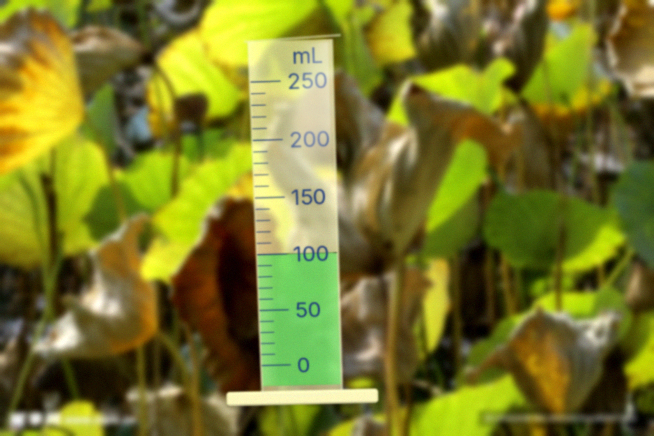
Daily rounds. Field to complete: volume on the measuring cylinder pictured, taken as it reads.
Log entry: 100 mL
